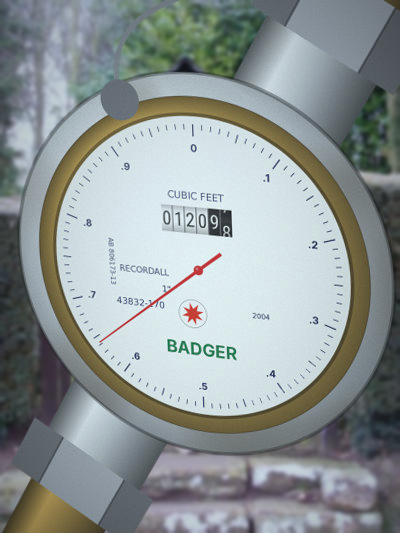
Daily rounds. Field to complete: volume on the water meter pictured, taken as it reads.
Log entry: 12097.64 ft³
